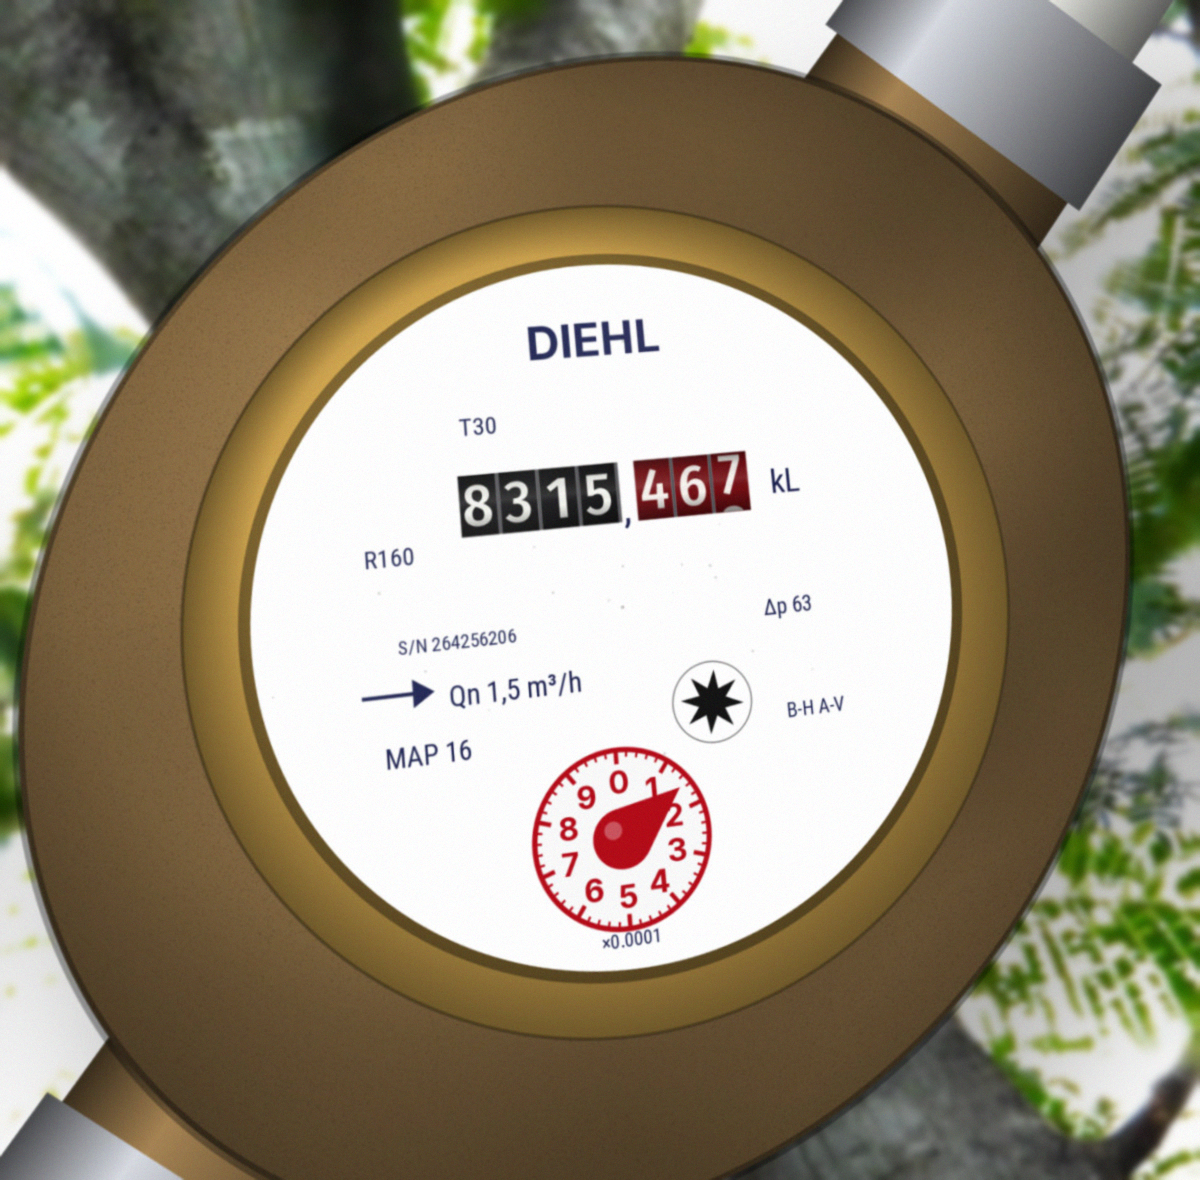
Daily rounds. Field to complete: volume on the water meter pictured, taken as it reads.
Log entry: 8315.4671 kL
